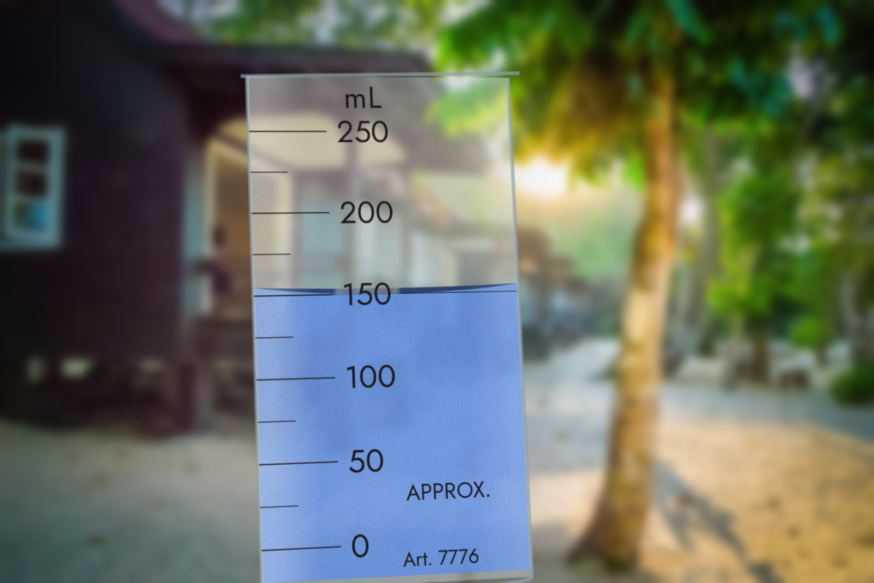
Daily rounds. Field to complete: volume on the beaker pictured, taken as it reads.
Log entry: 150 mL
